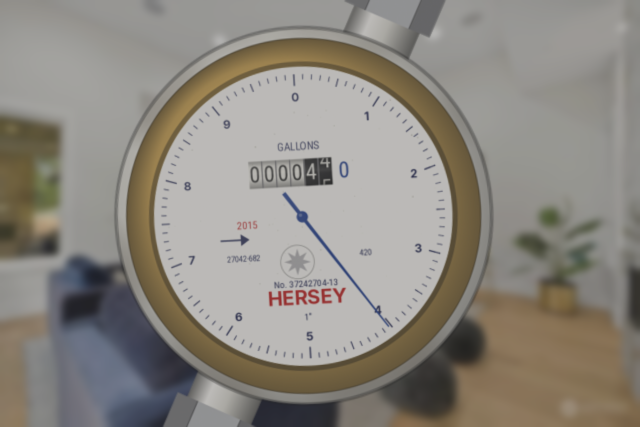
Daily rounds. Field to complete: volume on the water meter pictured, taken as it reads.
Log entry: 444.0 gal
